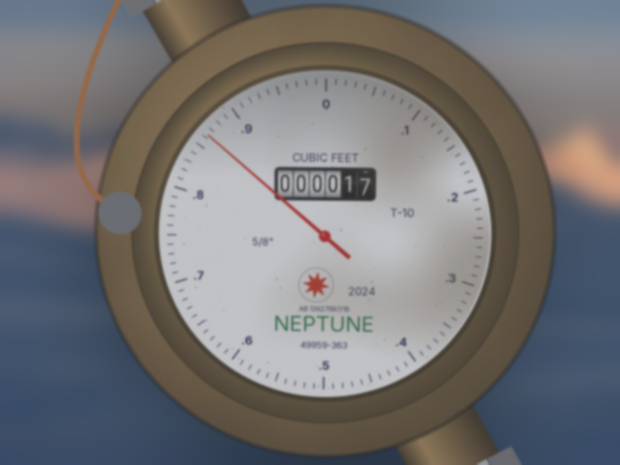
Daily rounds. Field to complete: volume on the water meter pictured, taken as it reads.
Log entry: 16.86 ft³
